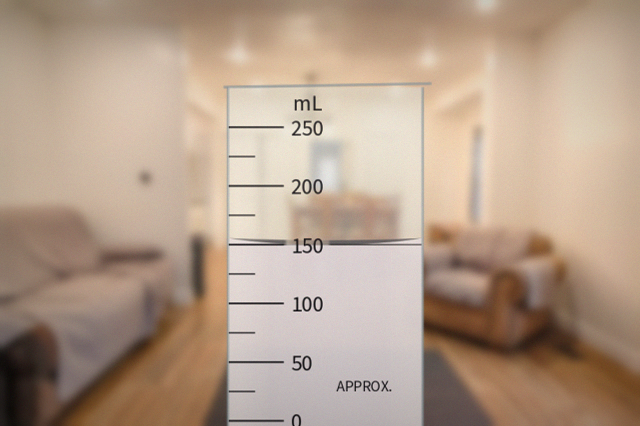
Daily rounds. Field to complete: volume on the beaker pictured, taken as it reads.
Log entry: 150 mL
